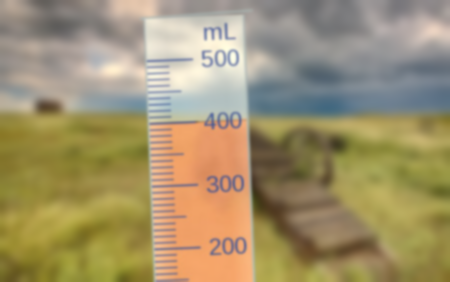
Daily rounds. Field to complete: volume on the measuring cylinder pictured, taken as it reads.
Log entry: 400 mL
